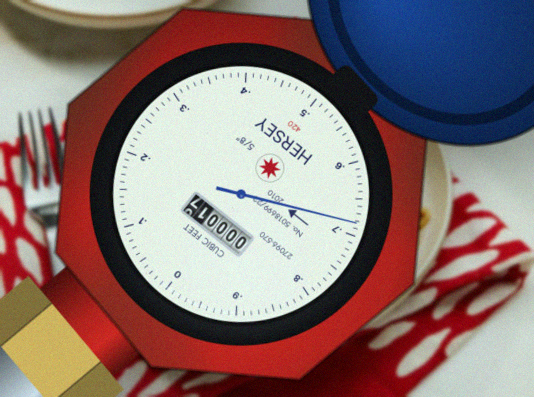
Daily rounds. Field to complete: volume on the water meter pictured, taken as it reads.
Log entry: 16.68 ft³
